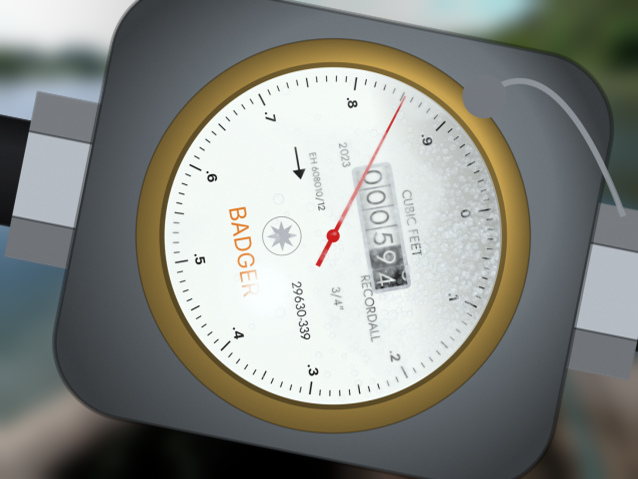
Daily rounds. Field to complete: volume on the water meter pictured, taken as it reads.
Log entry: 593.85 ft³
